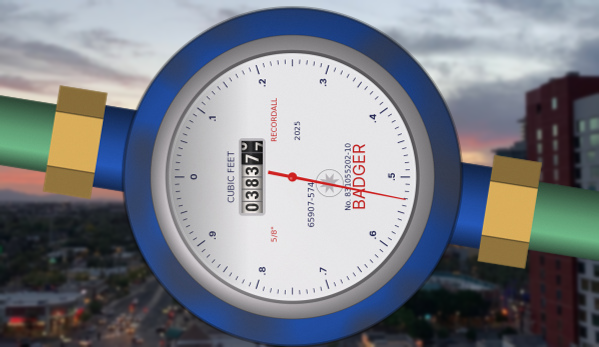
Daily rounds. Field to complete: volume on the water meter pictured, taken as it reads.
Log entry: 38376.53 ft³
